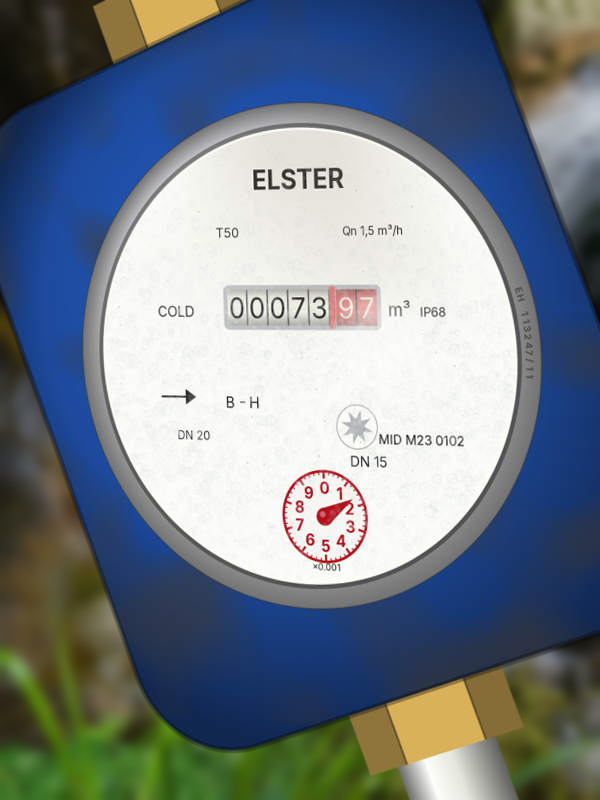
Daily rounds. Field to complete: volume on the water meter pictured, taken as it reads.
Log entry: 73.971 m³
